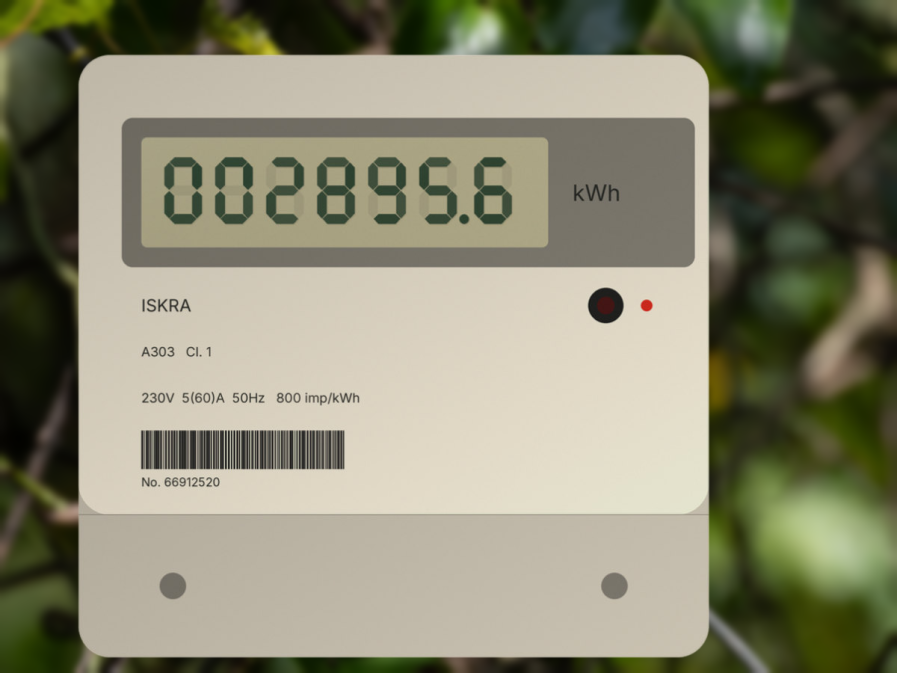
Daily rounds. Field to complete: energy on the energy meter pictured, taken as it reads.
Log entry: 2895.6 kWh
